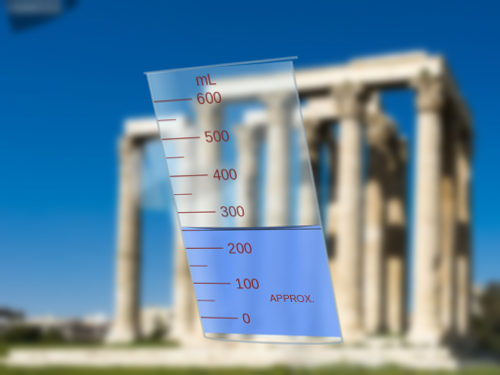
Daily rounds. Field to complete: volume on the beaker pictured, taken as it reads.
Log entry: 250 mL
